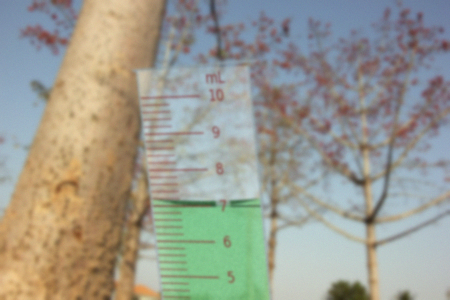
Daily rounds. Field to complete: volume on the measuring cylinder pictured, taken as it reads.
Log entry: 7 mL
